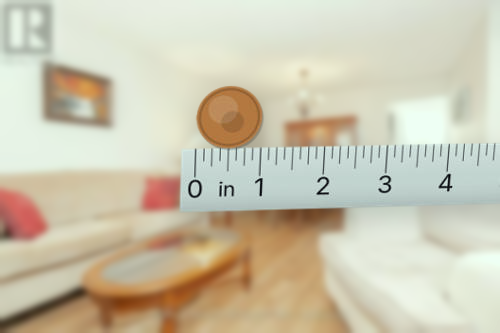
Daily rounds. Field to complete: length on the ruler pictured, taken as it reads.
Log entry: 1 in
